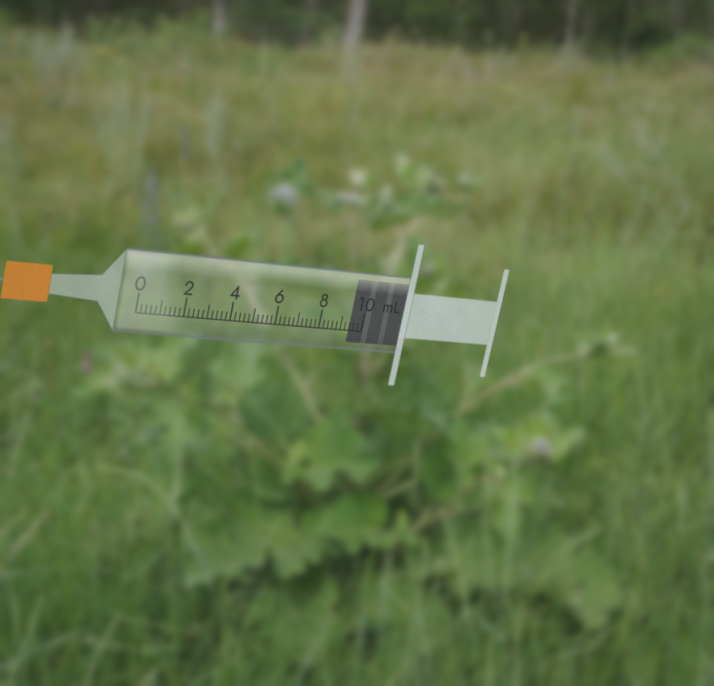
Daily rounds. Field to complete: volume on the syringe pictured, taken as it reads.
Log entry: 9.4 mL
